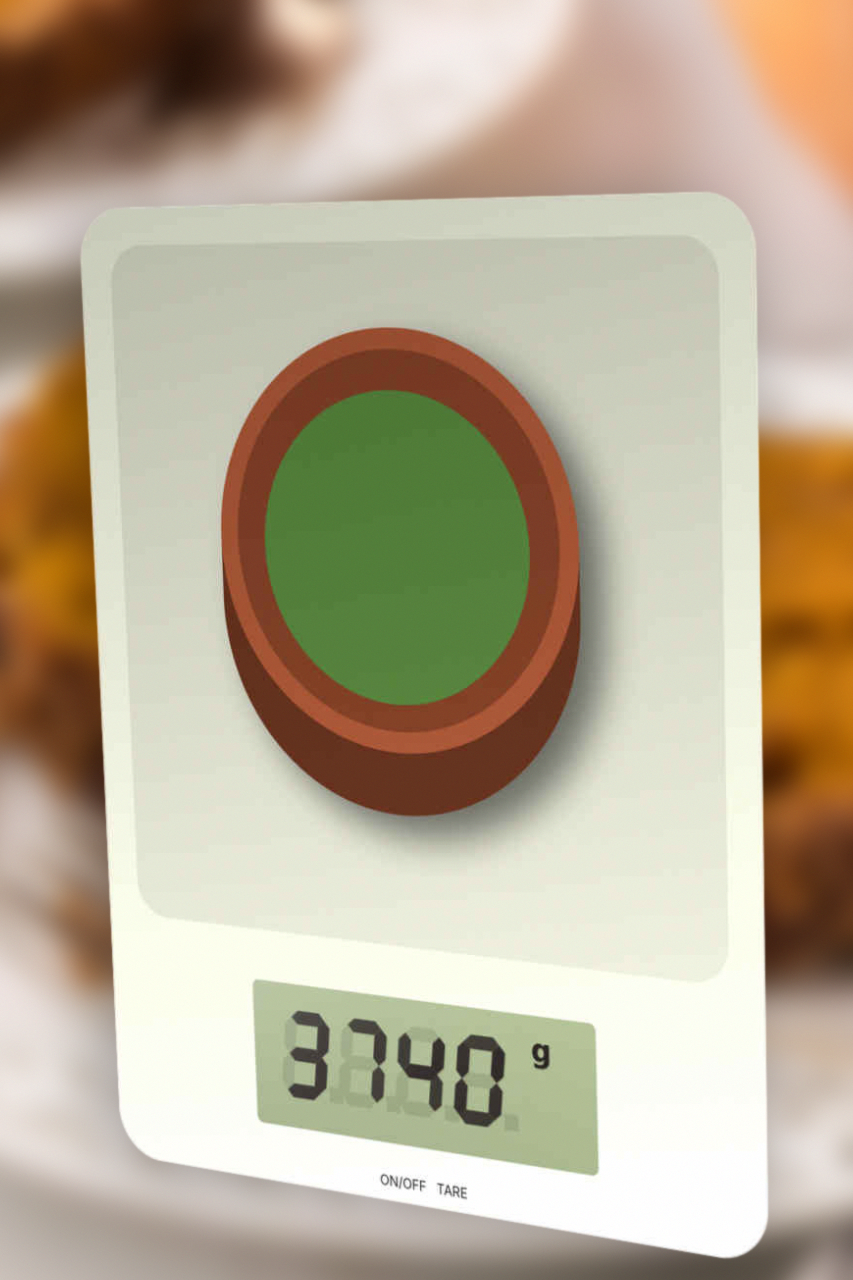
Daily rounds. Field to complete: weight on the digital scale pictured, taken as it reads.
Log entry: 3740 g
